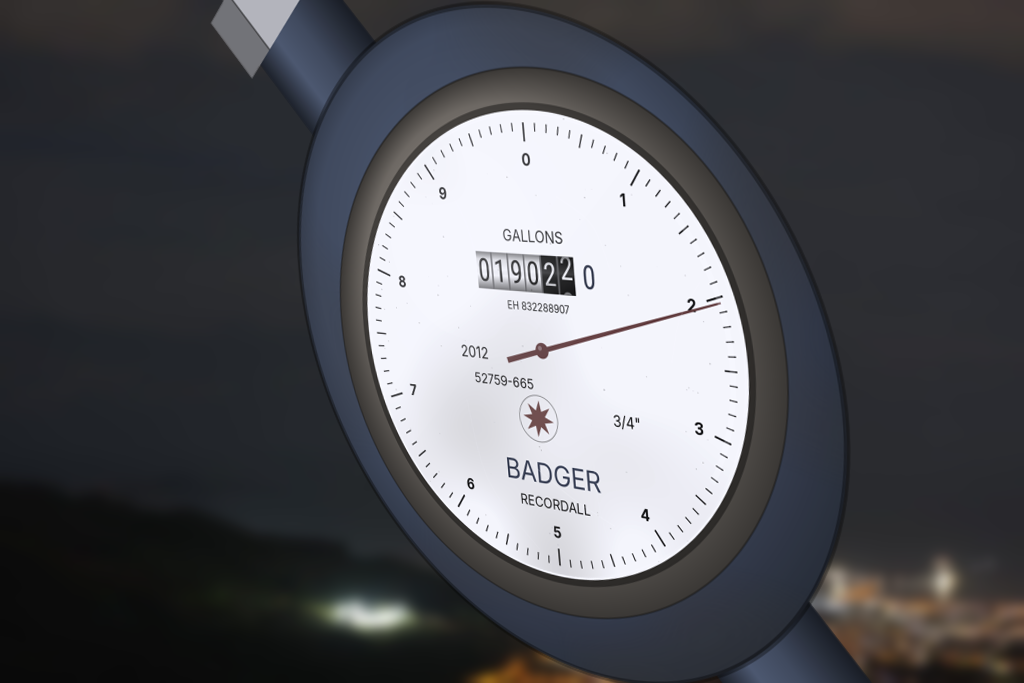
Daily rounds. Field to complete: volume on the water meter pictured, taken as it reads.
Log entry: 190222.0 gal
